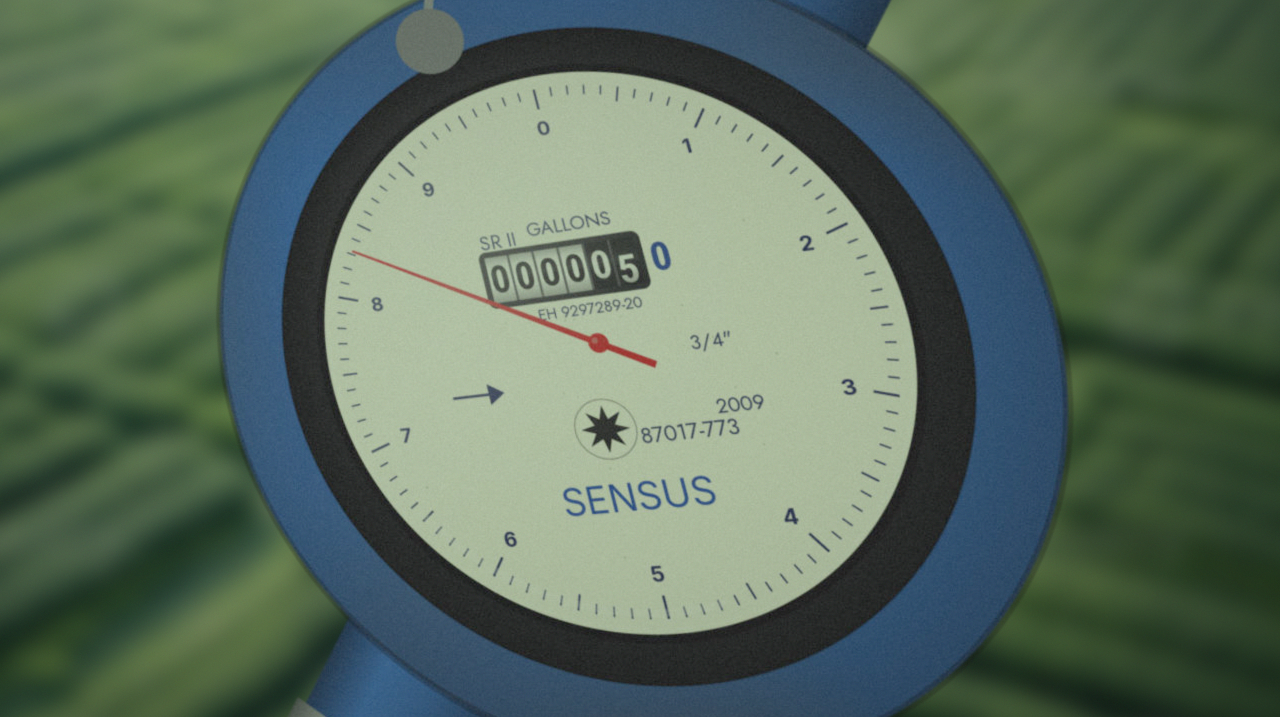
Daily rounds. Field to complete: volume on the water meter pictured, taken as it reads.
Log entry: 48.3 gal
